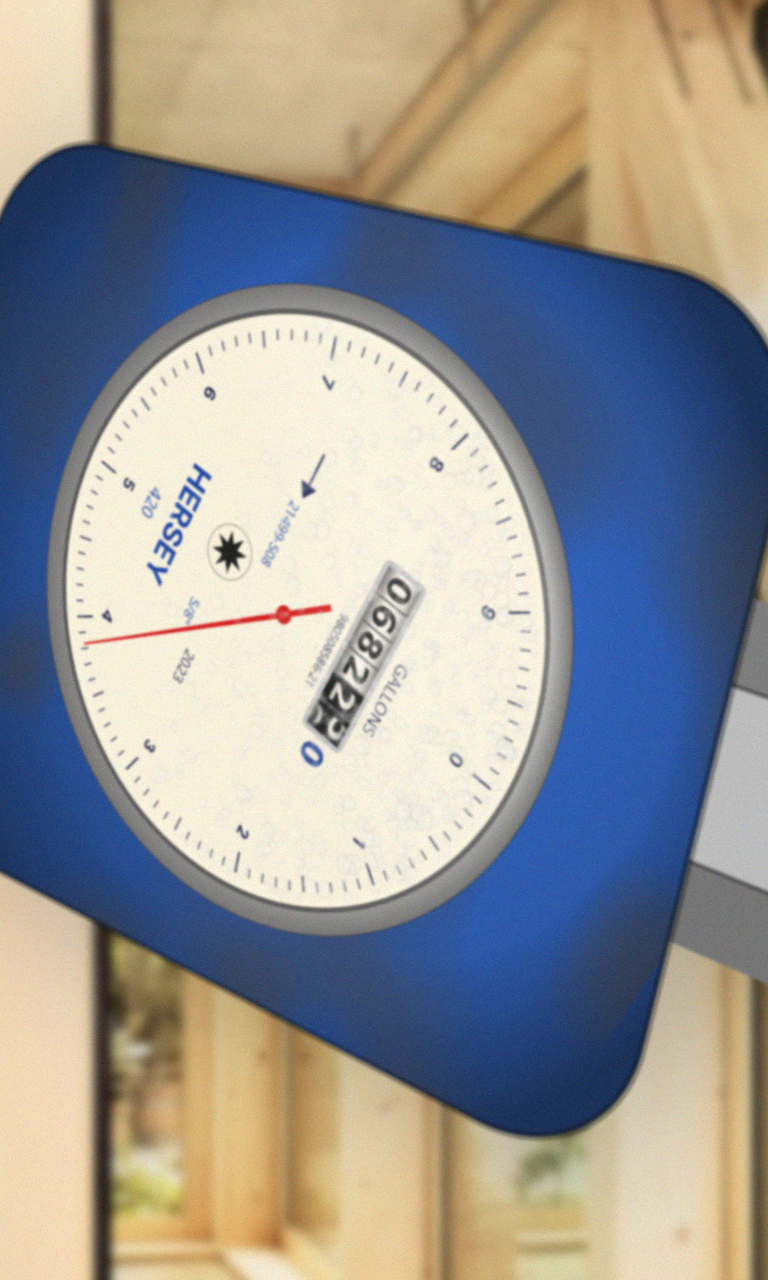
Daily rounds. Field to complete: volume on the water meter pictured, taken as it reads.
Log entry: 682253.8 gal
